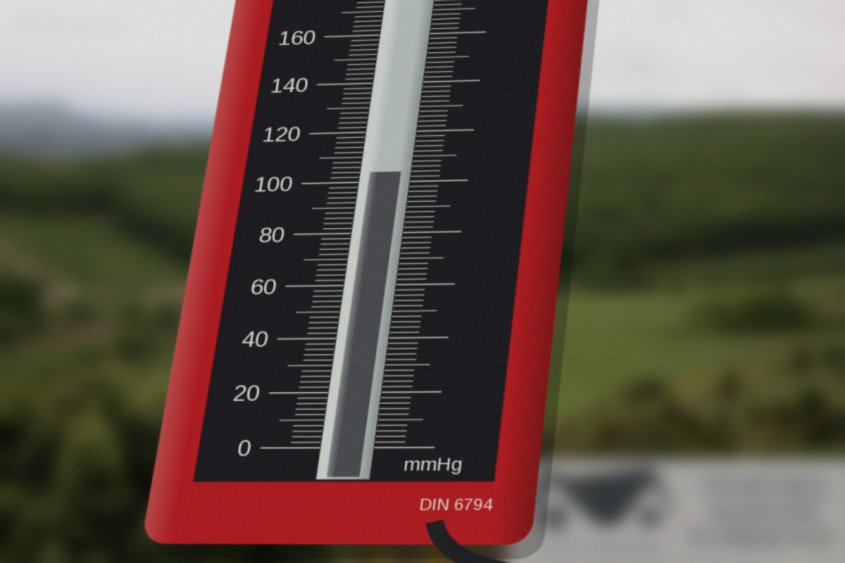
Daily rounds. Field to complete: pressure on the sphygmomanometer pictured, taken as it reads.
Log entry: 104 mmHg
